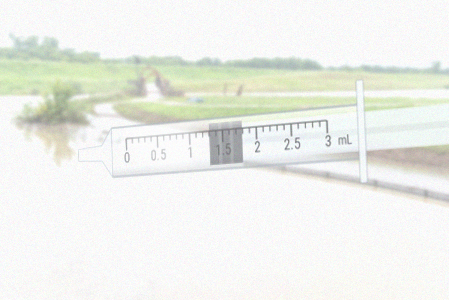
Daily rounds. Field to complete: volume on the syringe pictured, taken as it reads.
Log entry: 1.3 mL
